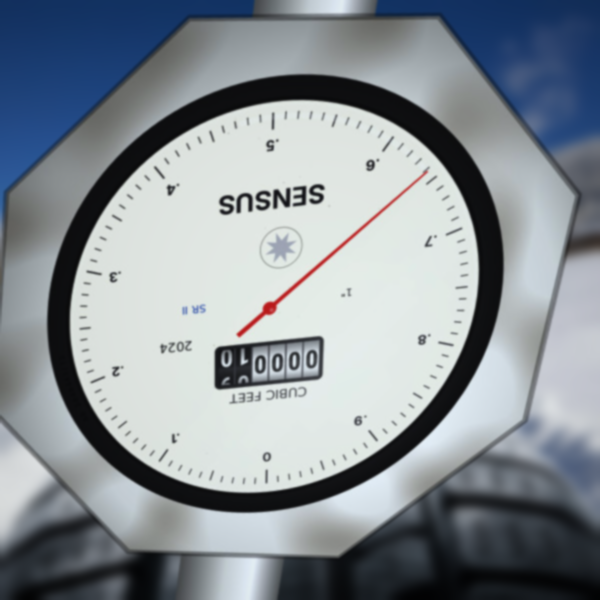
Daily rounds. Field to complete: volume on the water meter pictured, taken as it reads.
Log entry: 9.64 ft³
